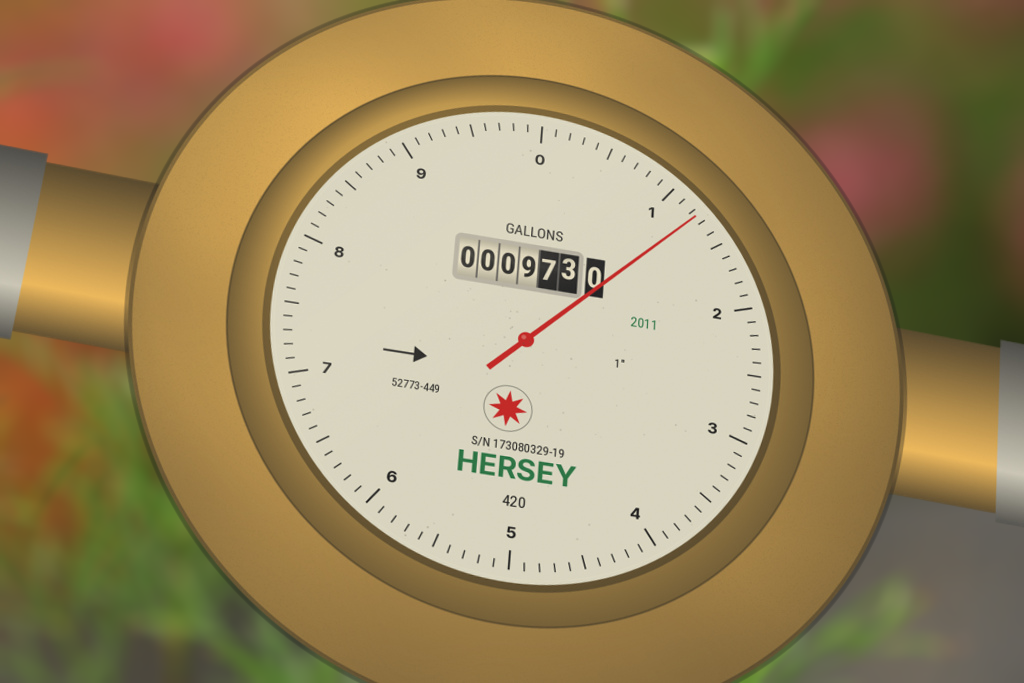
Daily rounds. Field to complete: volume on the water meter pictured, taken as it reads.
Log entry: 9731.2 gal
